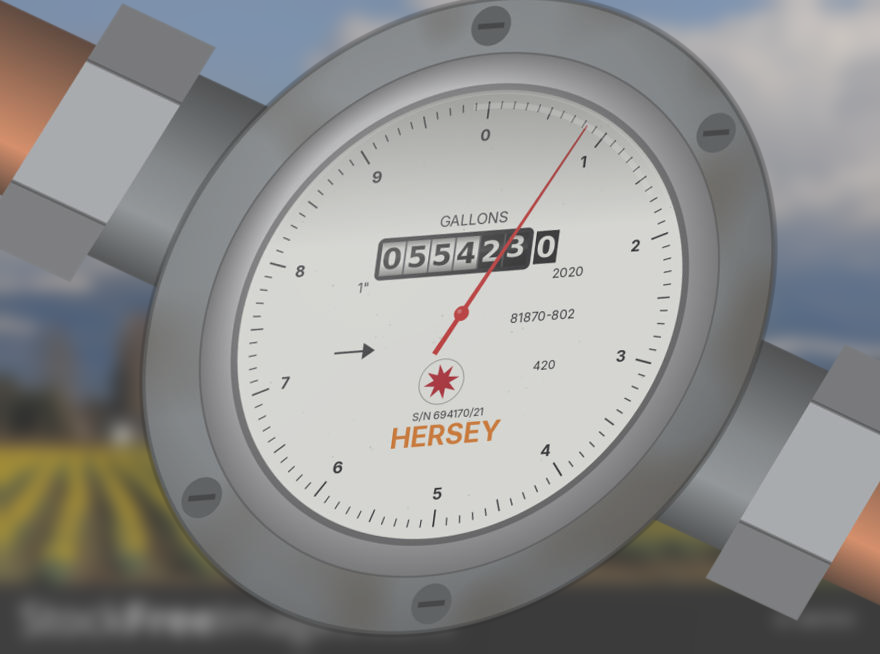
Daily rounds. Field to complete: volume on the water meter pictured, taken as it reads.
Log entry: 554230.8 gal
